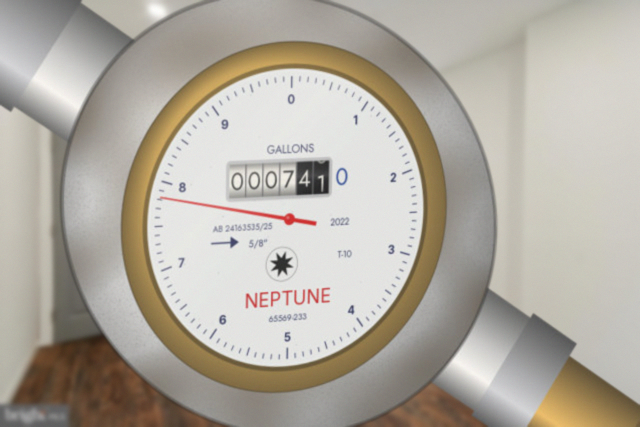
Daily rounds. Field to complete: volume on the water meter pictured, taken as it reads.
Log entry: 7407.8 gal
